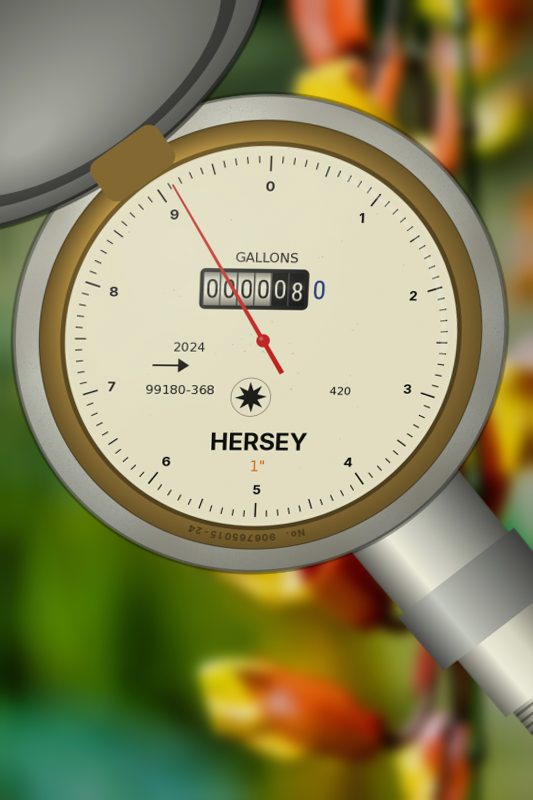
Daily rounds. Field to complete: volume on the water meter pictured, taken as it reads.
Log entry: 79.1 gal
